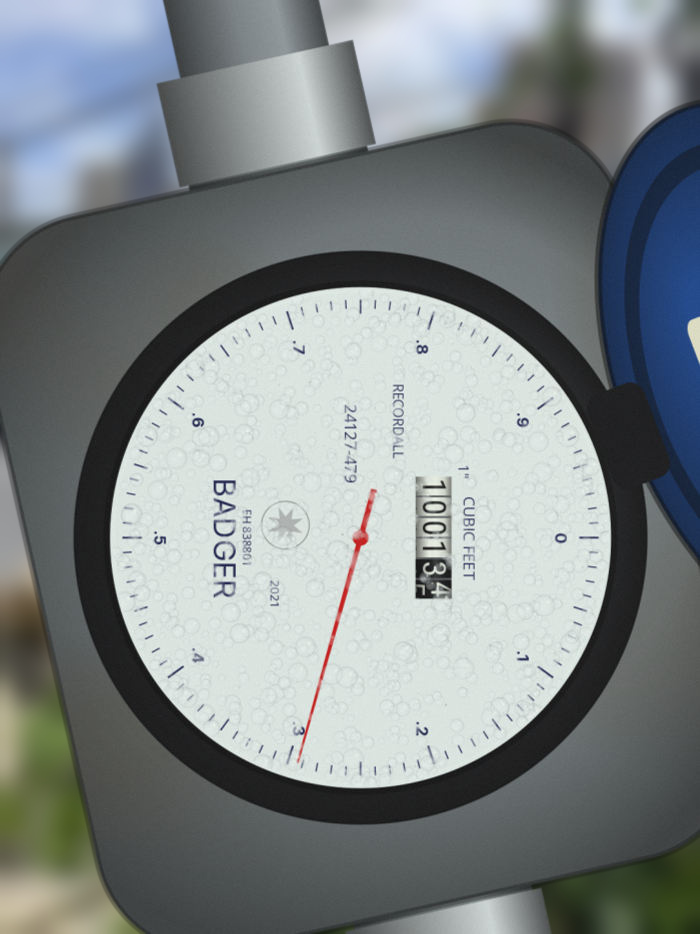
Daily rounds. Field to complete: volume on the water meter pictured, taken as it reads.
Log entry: 100134.29 ft³
